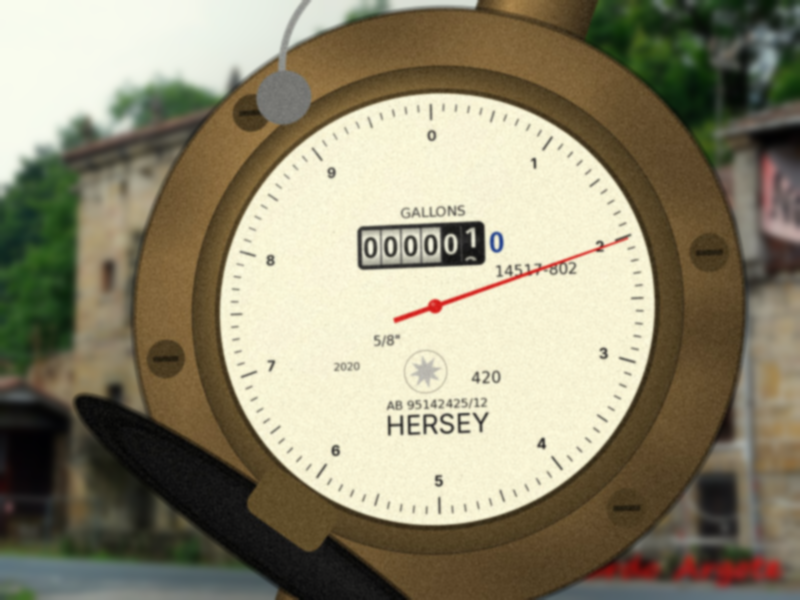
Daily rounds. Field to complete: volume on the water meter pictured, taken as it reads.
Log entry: 12.0 gal
